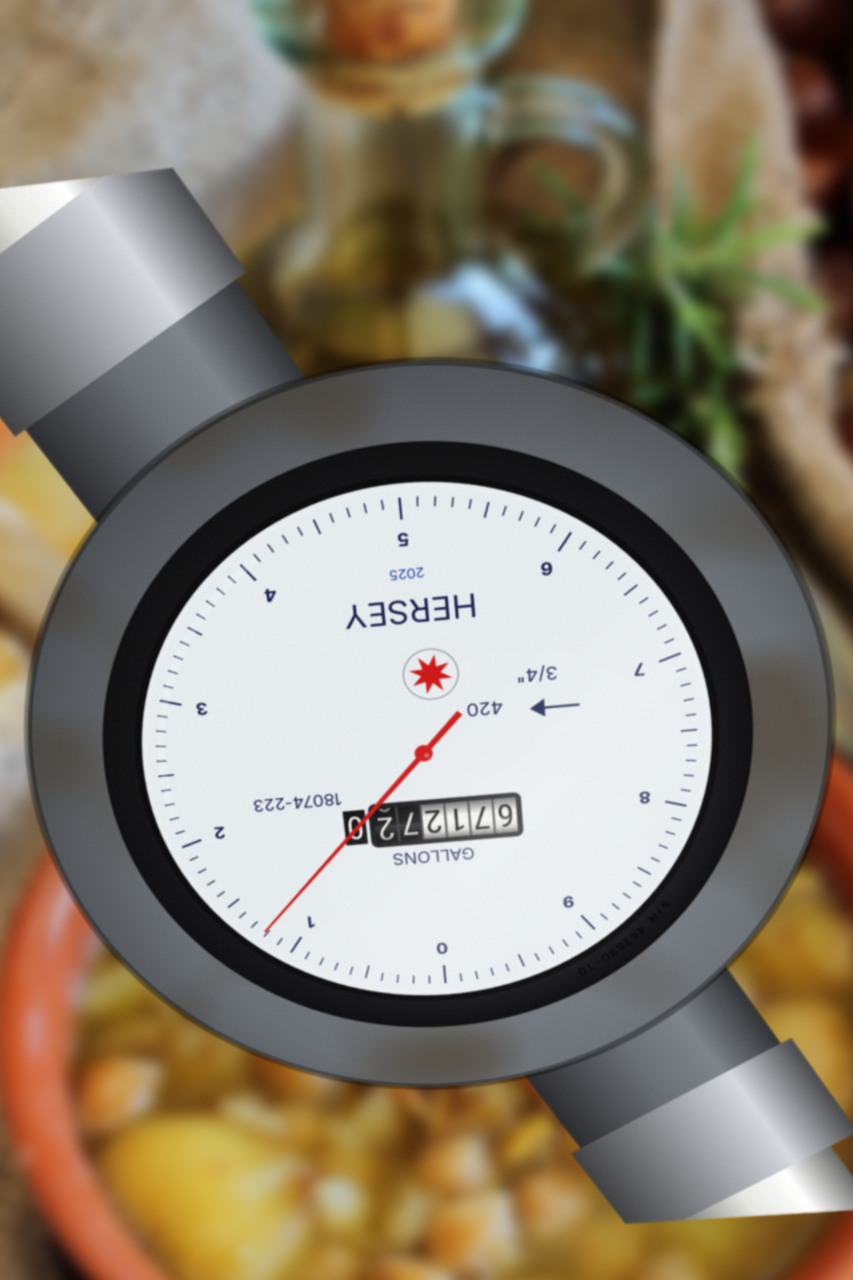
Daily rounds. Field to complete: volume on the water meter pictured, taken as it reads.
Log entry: 6712721.2 gal
